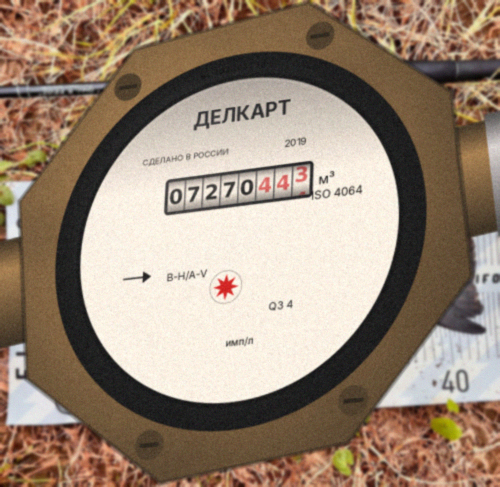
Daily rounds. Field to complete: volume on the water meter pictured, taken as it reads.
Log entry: 7270.443 m³
